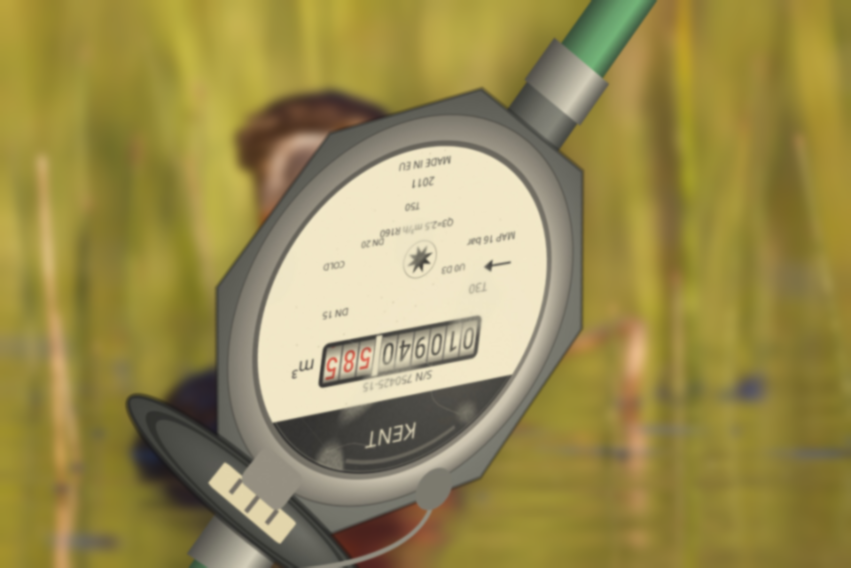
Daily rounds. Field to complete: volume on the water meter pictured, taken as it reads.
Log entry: 10940.585 m³
